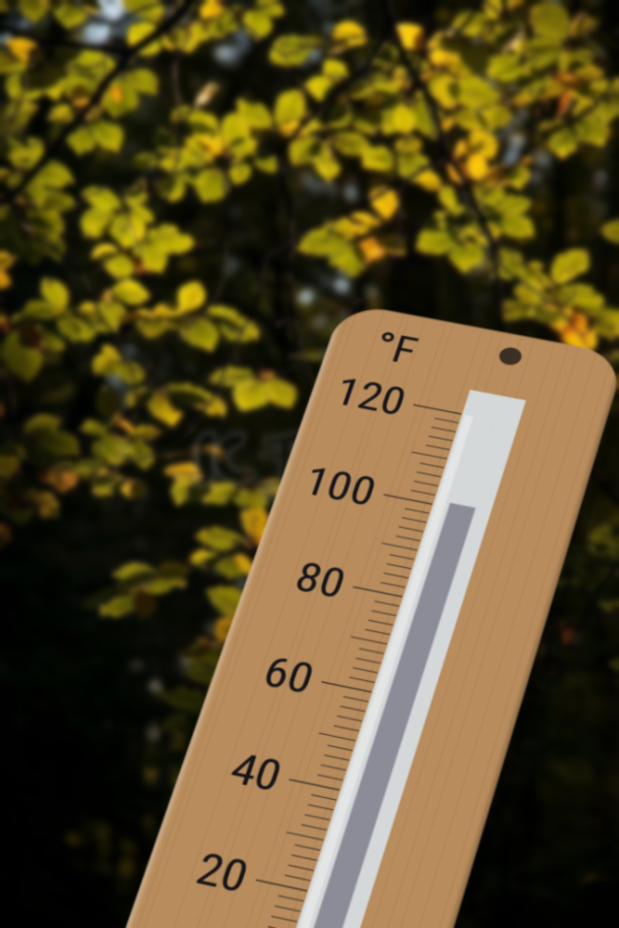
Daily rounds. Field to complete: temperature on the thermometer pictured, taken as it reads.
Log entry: 101 °F
